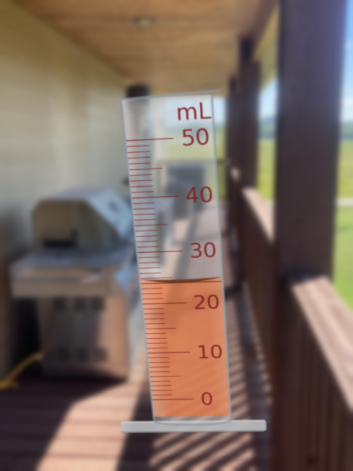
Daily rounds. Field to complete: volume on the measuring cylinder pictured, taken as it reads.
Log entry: 24 mL
